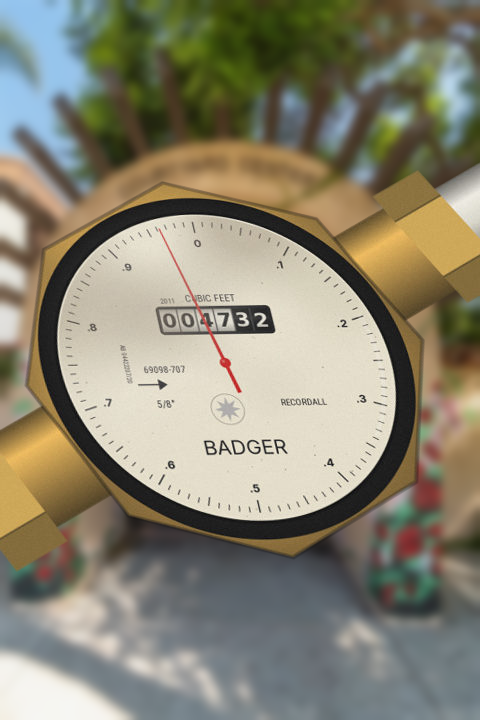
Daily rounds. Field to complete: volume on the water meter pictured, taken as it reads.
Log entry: 4731.96 ft³
